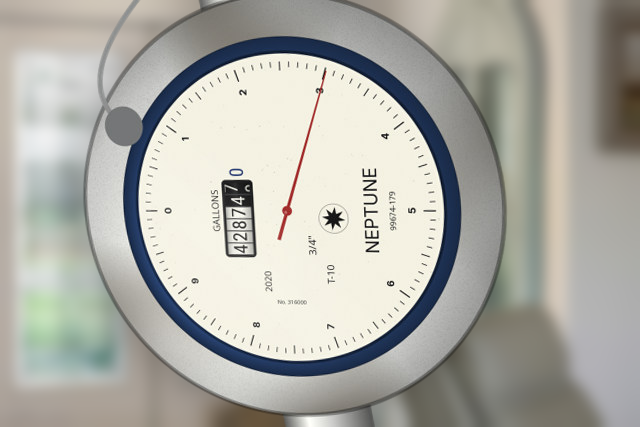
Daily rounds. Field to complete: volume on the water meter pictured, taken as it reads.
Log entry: 4287473.0 gal
